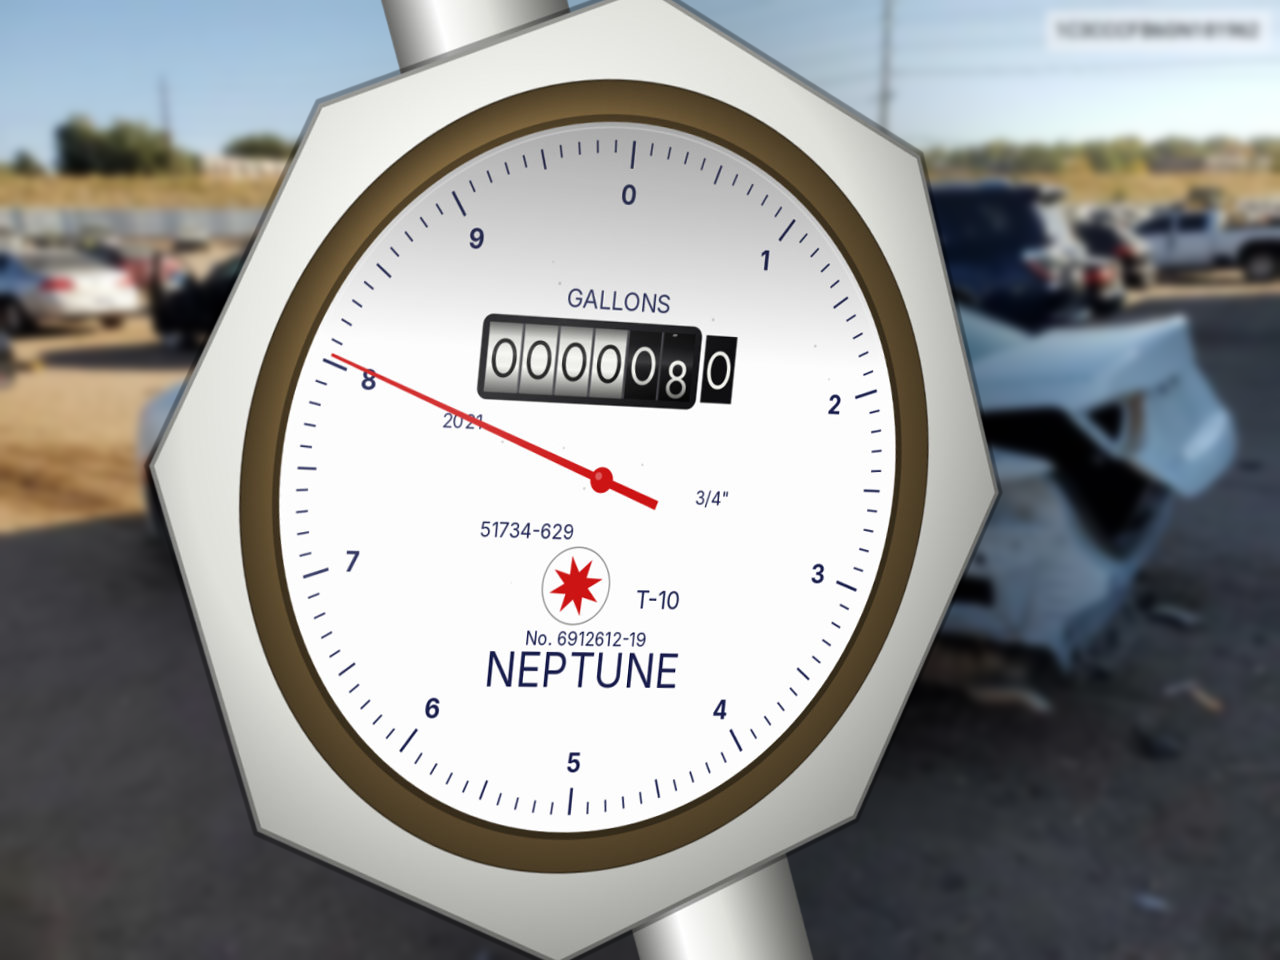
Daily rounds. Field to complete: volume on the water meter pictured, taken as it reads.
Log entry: 78.0 gal
